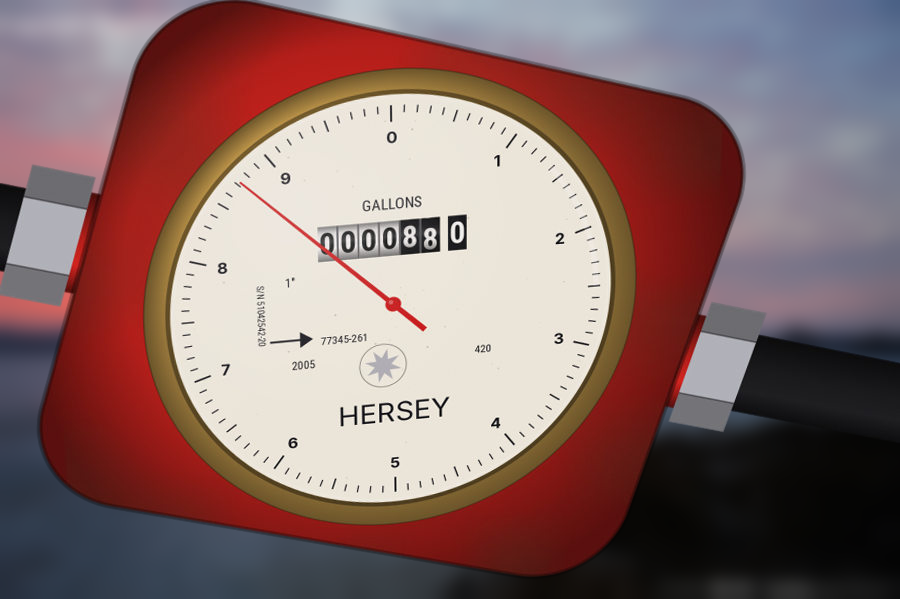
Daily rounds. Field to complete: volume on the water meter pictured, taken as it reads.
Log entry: 878.7 gal
